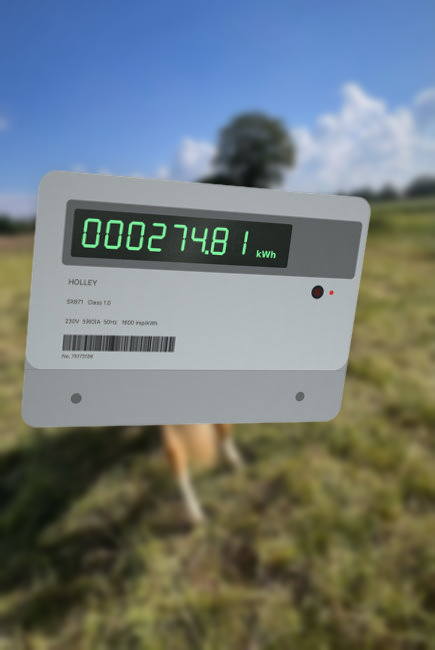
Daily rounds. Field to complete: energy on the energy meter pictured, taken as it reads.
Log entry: 274.81 kWh
